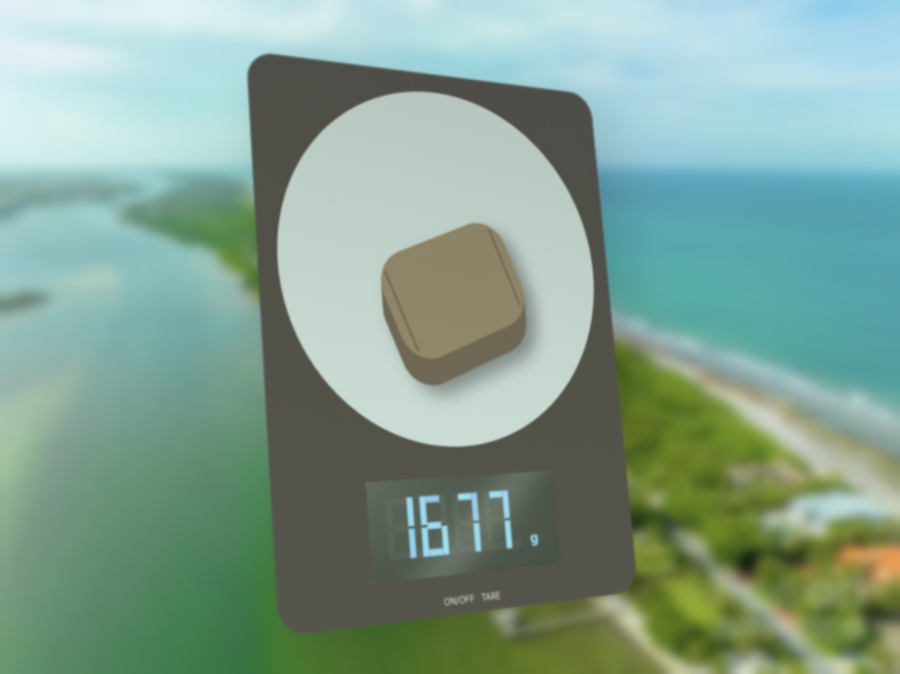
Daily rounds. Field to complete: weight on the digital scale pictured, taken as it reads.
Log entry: 1677 g
